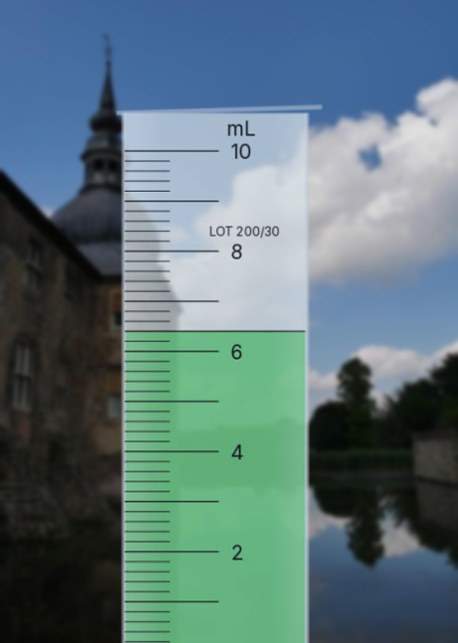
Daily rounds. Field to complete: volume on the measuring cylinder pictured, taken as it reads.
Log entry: 6.4 mL
